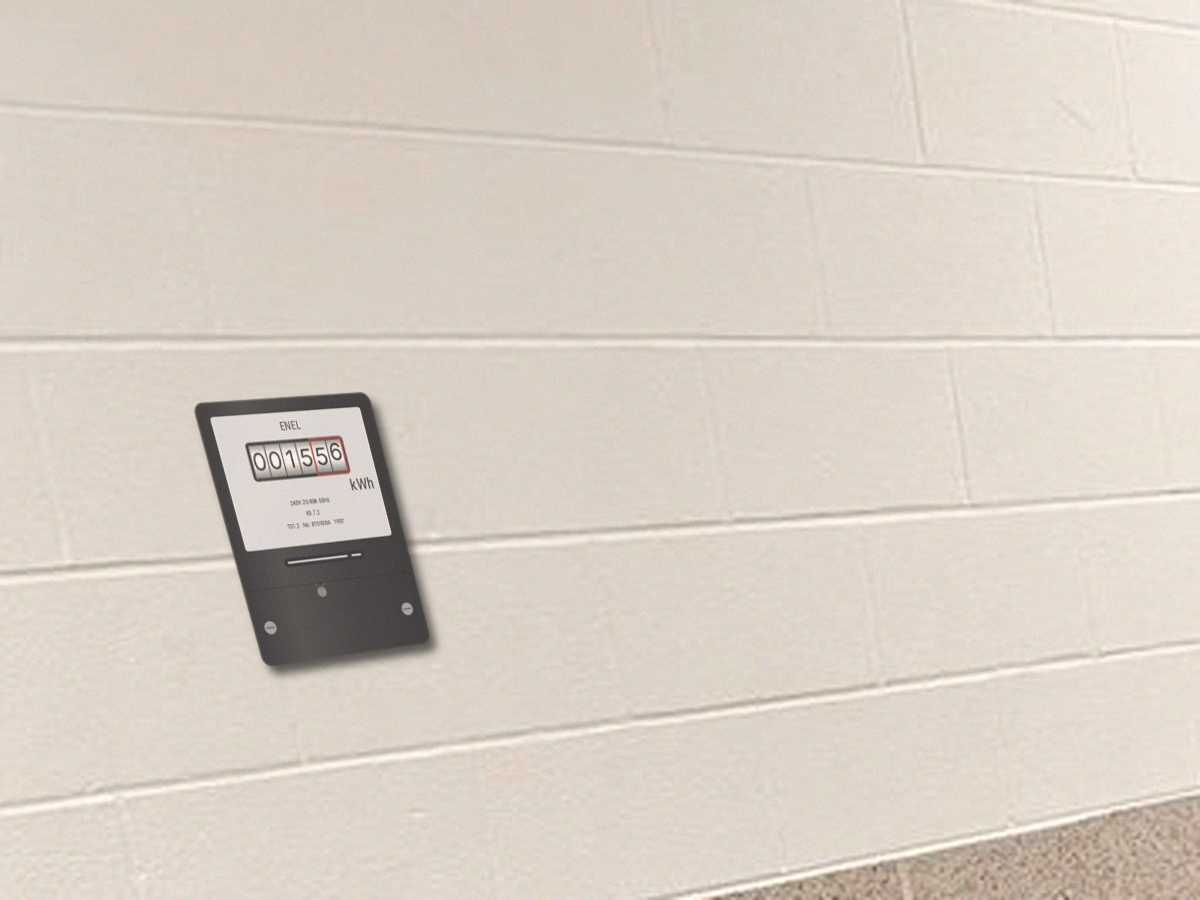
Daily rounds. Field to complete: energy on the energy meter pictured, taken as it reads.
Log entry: 15.56 kWh
